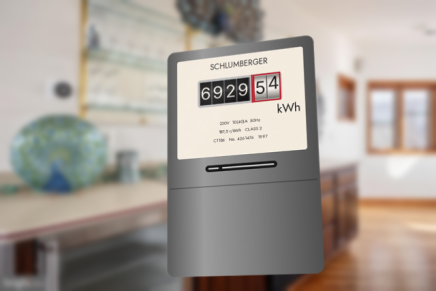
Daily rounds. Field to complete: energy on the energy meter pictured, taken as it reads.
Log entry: 6929.54 kWh
